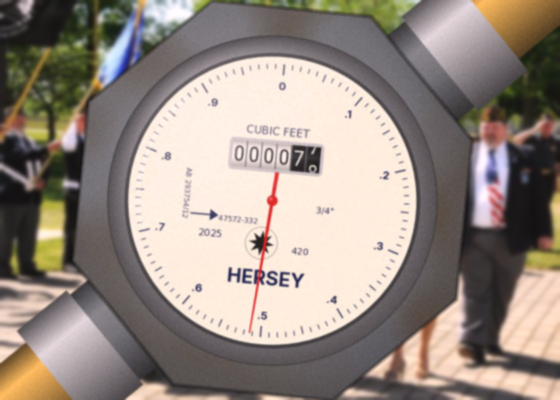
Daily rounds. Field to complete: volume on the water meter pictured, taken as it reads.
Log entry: 77.51 ft³
